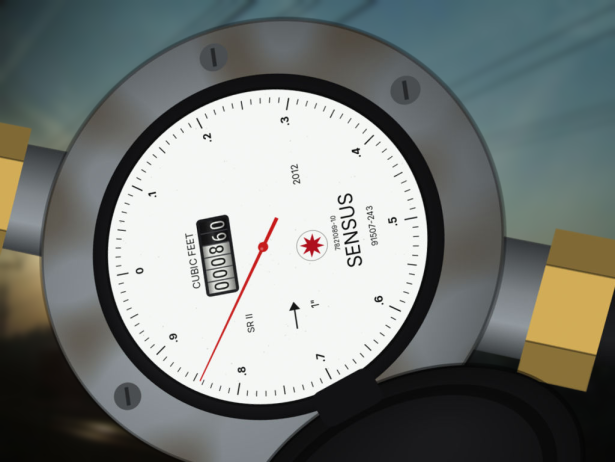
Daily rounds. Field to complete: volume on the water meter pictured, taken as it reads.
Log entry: 859.84 ft³
